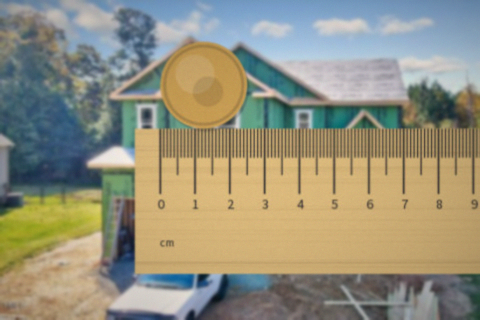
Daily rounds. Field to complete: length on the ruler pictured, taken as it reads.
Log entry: 2.5 cm
